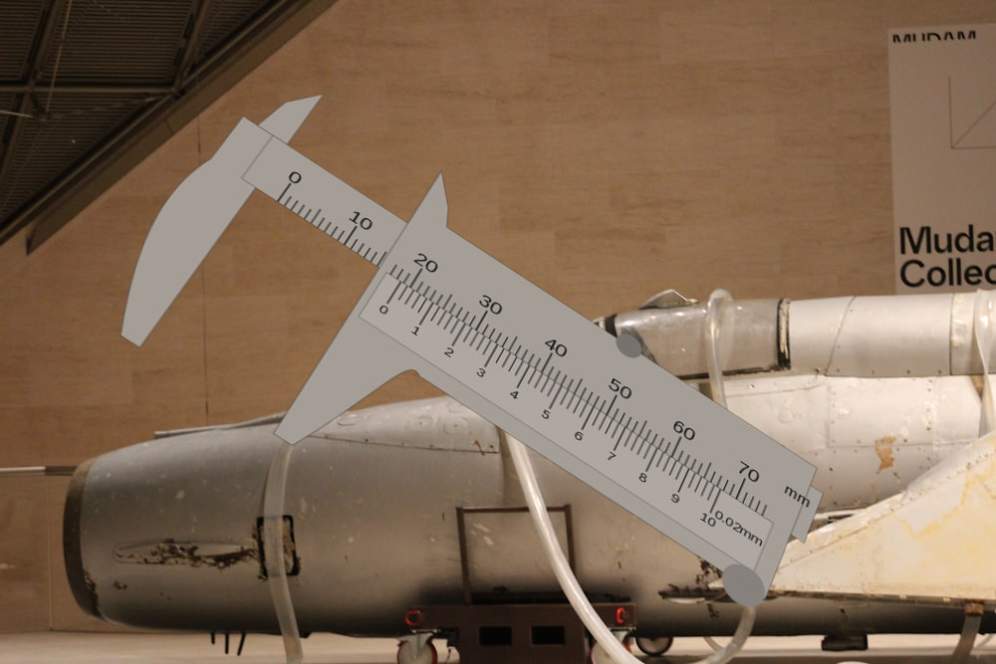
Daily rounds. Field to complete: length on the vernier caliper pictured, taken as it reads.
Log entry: 18.6 mm
